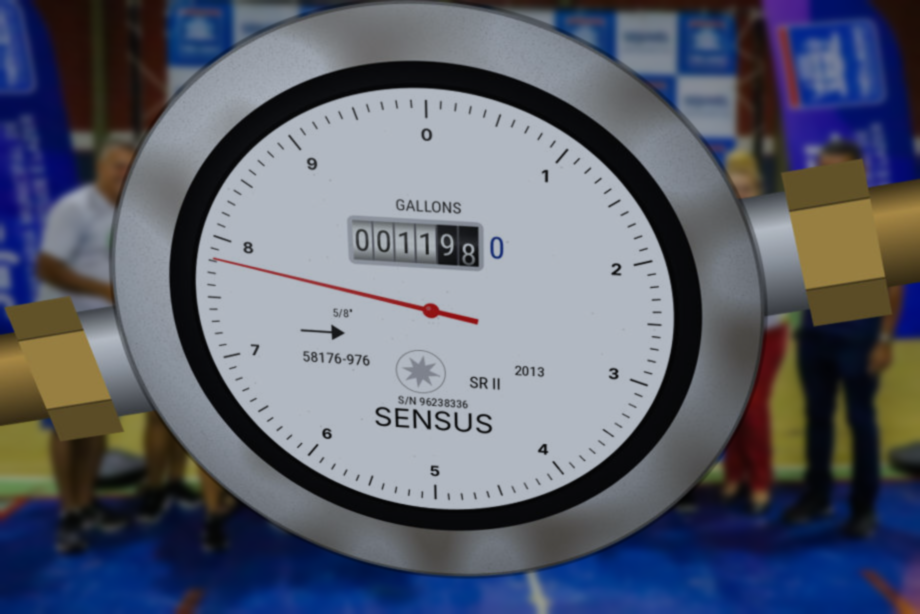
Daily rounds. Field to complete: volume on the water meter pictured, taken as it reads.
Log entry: 11977.8 gal
